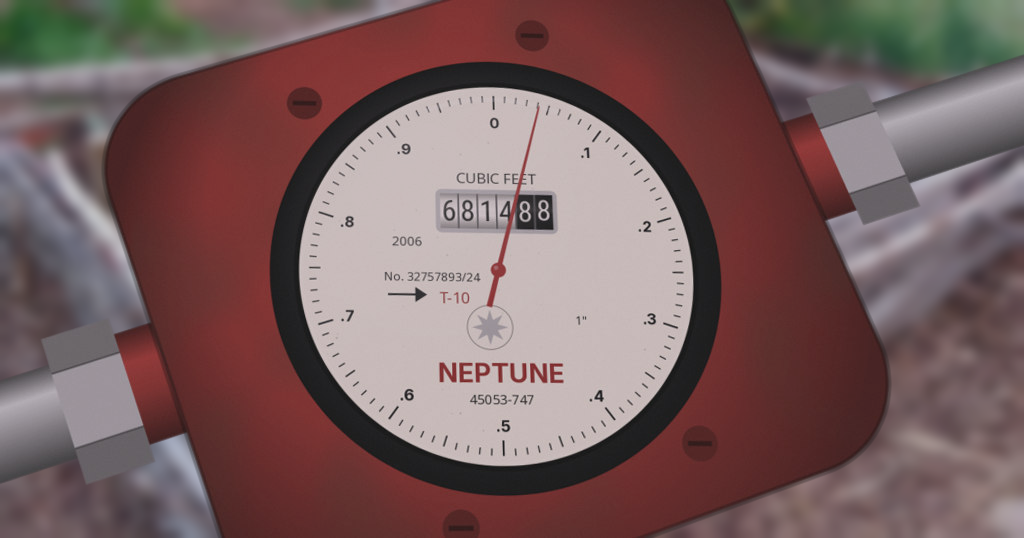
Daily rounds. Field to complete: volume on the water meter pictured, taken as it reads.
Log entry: 681488.04 ft³
